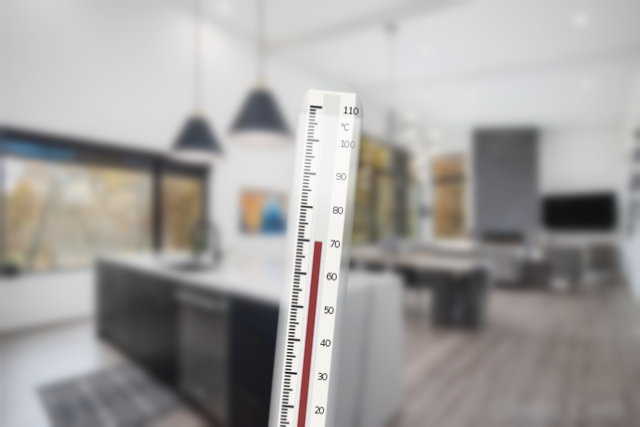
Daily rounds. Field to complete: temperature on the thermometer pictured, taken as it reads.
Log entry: 70 °C
